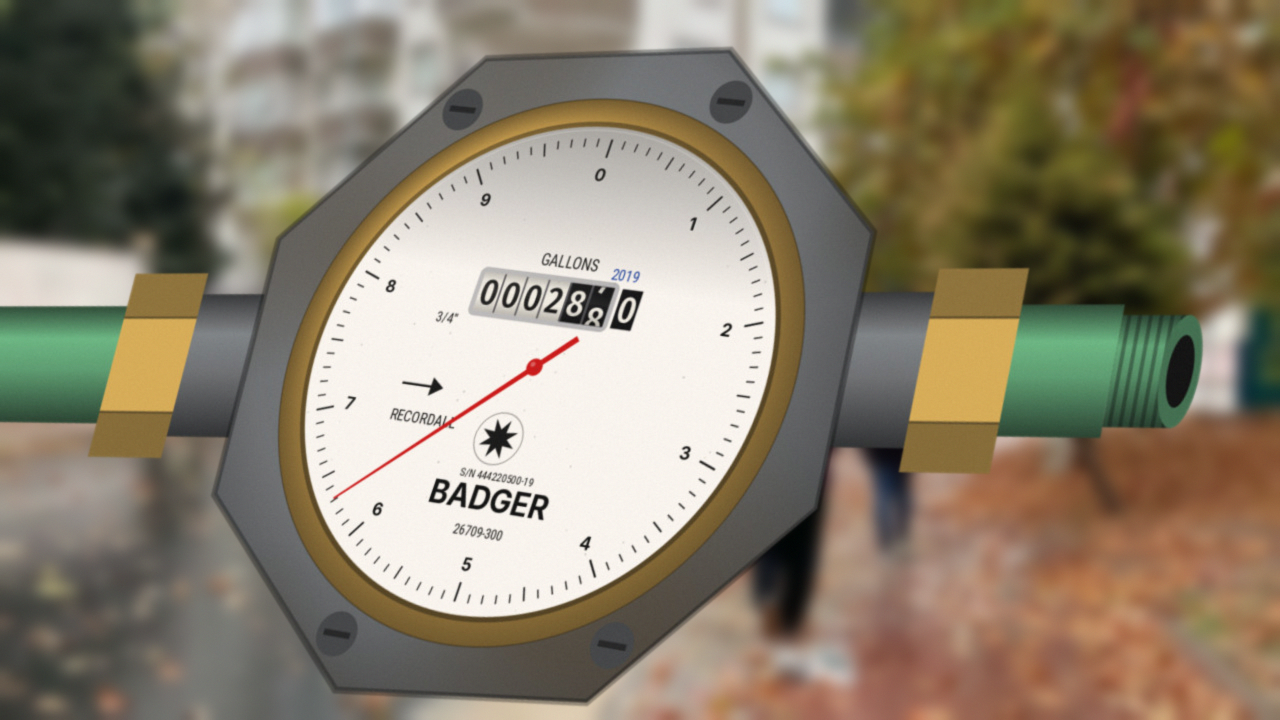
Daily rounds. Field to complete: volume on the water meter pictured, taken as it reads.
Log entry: 2876.3 gal
